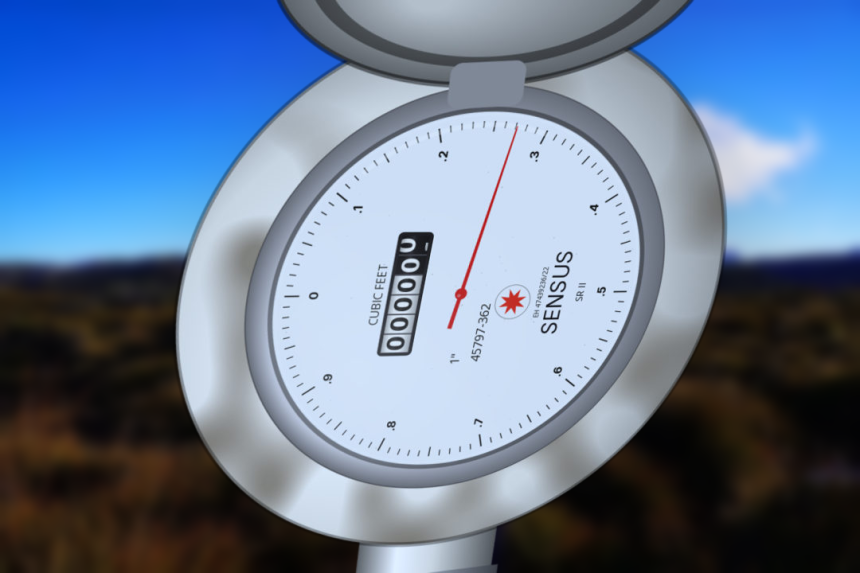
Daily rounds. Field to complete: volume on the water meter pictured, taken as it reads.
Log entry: 0.27 ft³
